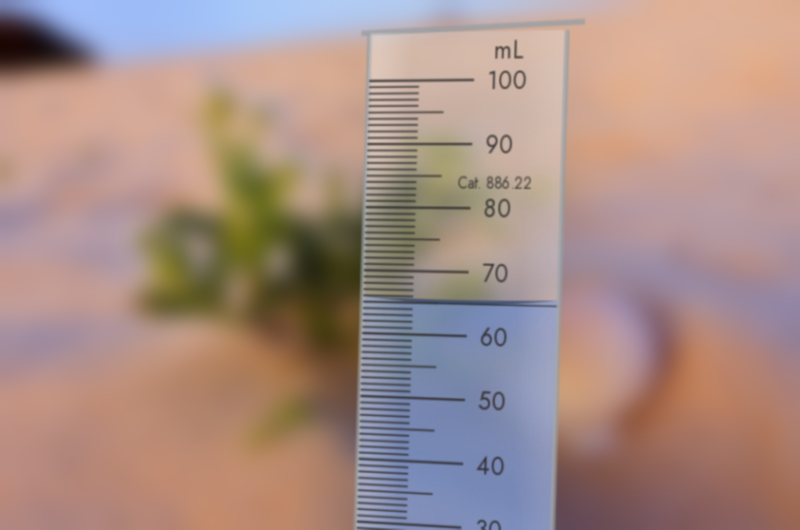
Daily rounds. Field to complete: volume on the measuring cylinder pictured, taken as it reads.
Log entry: 65 mL
